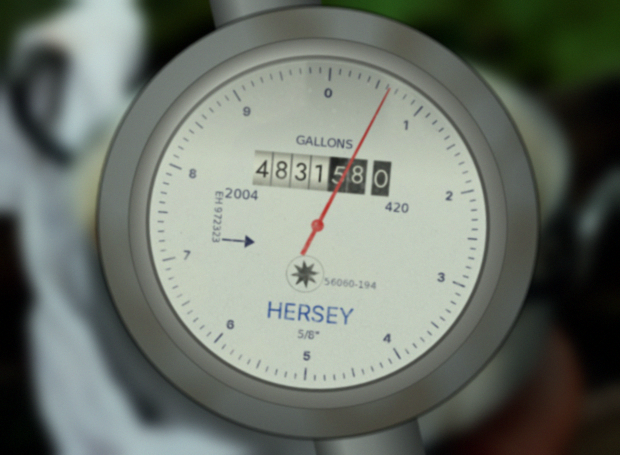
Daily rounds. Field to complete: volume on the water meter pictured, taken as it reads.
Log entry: 4831580.6 gal
